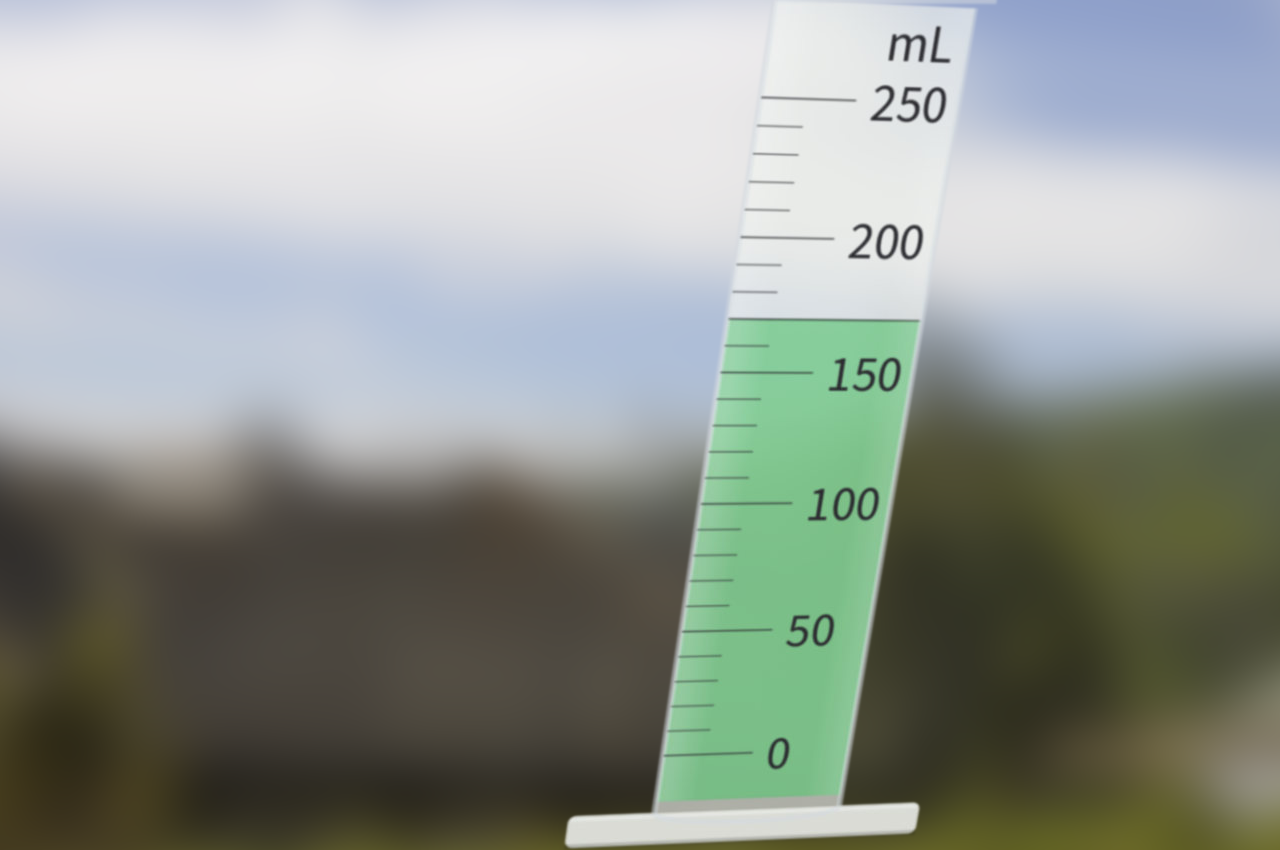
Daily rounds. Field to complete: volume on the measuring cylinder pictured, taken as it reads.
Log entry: 170 mL
